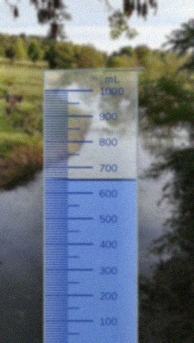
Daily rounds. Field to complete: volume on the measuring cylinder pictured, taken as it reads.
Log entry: 650 mL
